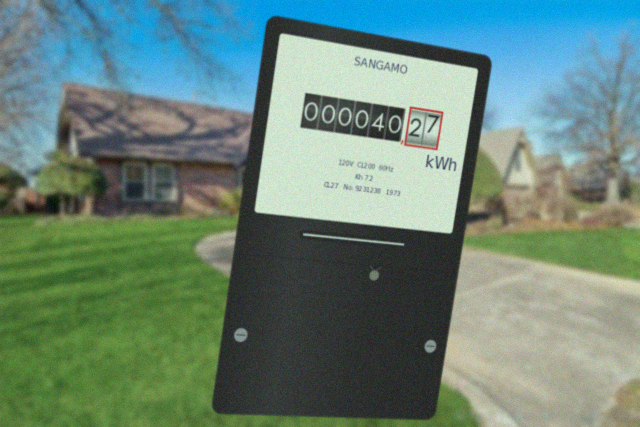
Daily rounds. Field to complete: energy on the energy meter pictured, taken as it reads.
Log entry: 40.27 kWh
